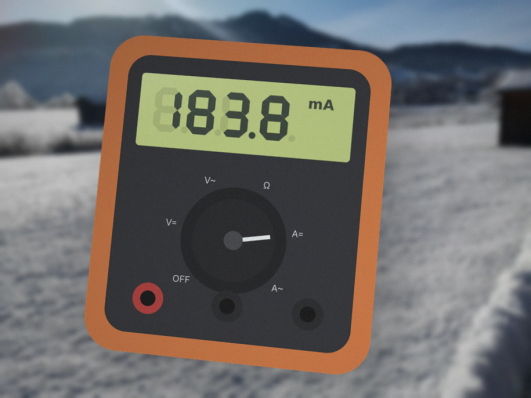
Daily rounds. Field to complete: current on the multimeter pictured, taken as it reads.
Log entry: 183.8 mA
